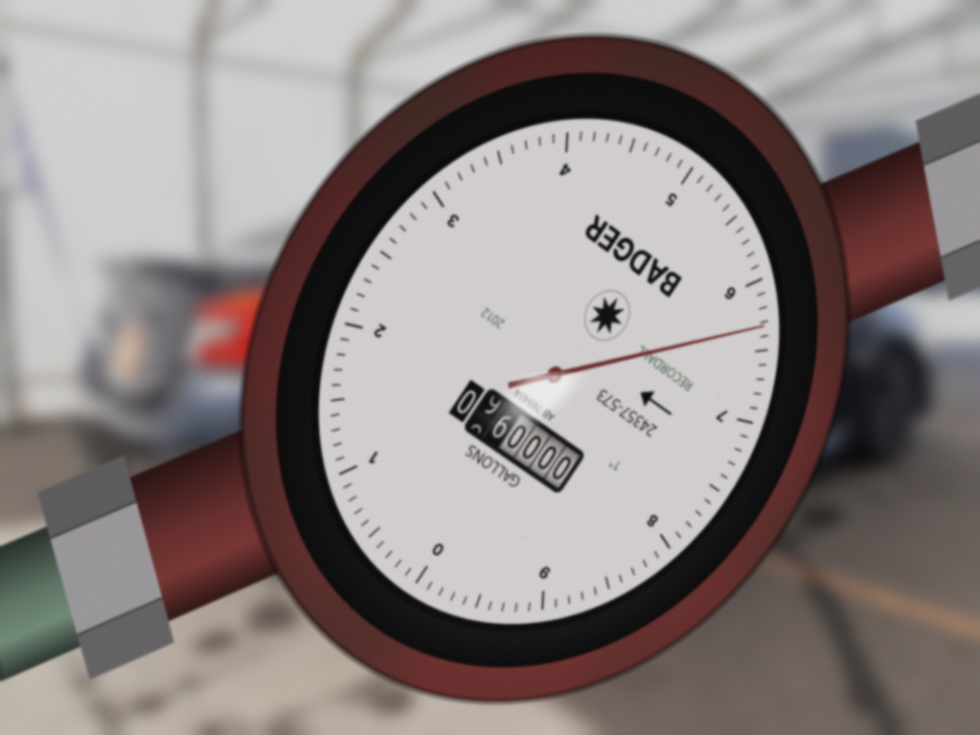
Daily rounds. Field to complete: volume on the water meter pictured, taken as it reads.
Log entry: 956.3 gal
